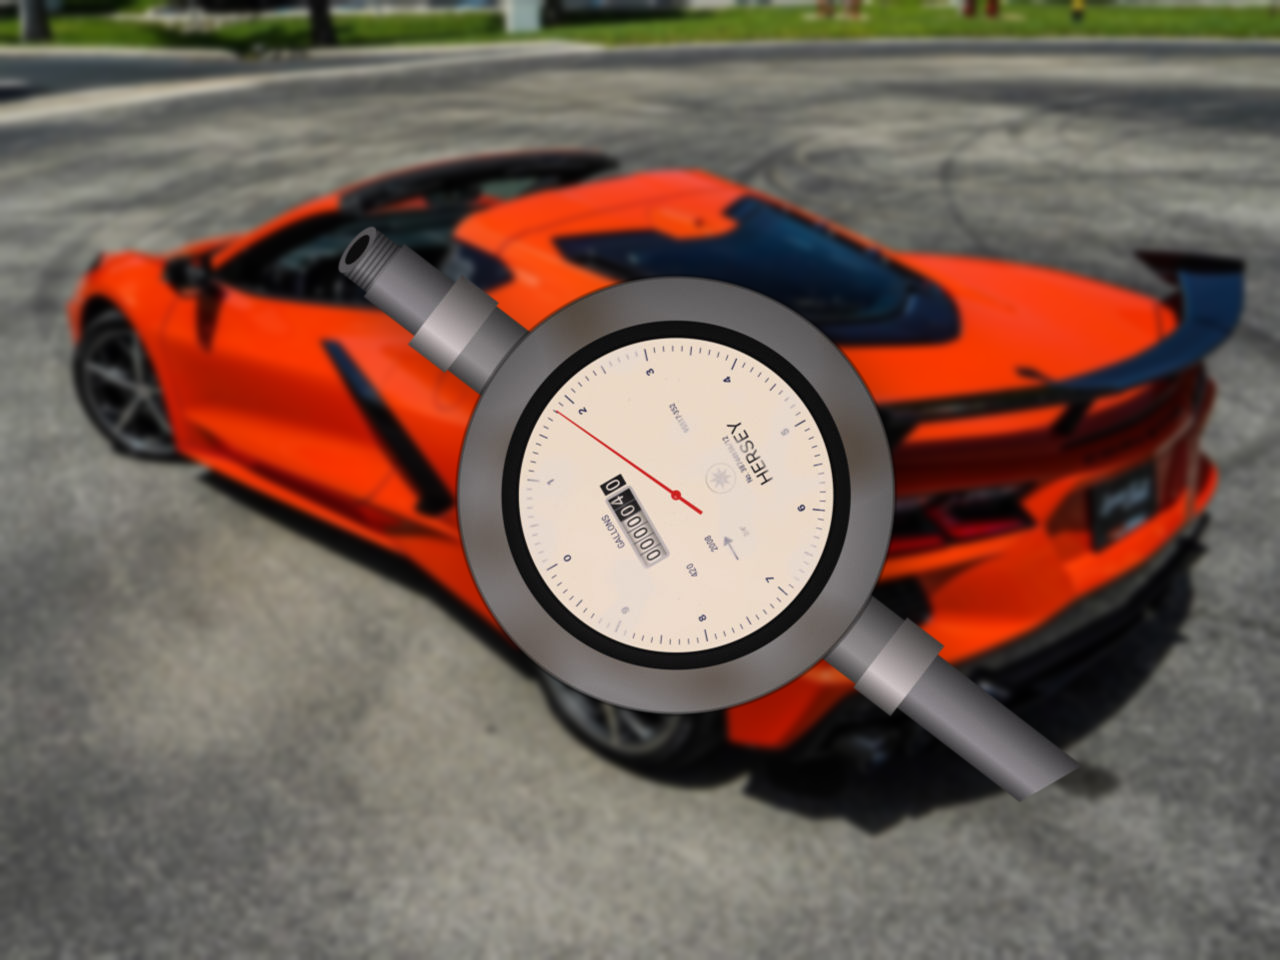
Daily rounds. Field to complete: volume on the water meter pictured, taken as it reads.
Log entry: 41.8 gal
